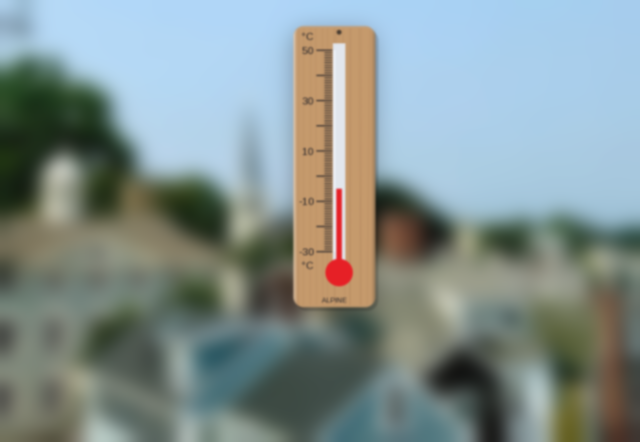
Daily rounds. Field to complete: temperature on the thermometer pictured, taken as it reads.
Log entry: -5 °C
